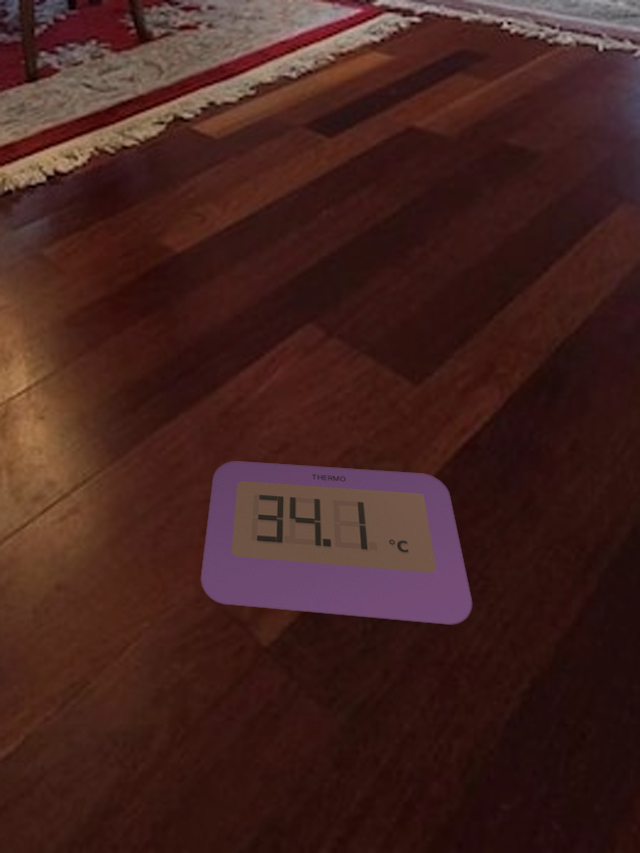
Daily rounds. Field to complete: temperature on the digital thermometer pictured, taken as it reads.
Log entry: 34.1 °C
